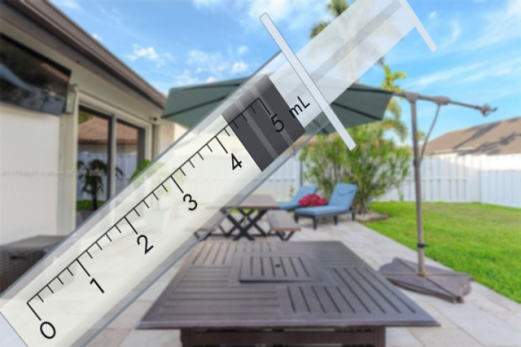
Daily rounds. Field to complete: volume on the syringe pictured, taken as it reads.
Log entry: 4.3 mL
